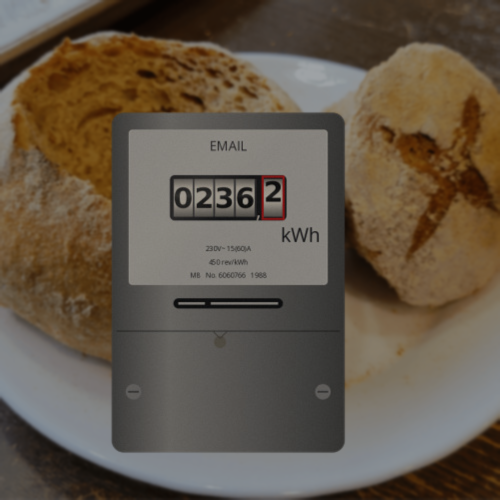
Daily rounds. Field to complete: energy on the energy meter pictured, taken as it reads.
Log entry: 236.2 kWh
